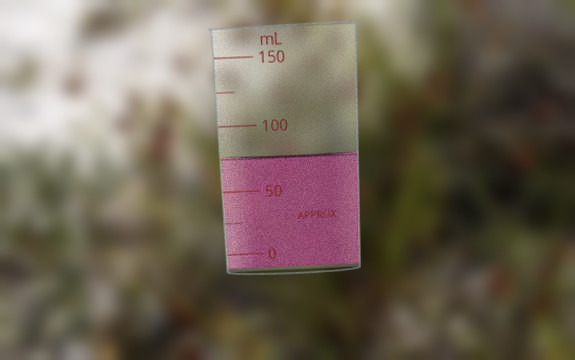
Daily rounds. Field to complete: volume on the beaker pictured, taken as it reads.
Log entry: 75 mL
